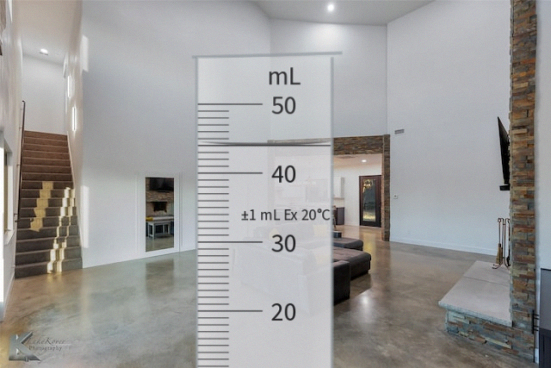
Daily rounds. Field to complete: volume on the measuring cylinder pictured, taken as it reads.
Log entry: 44 mL
